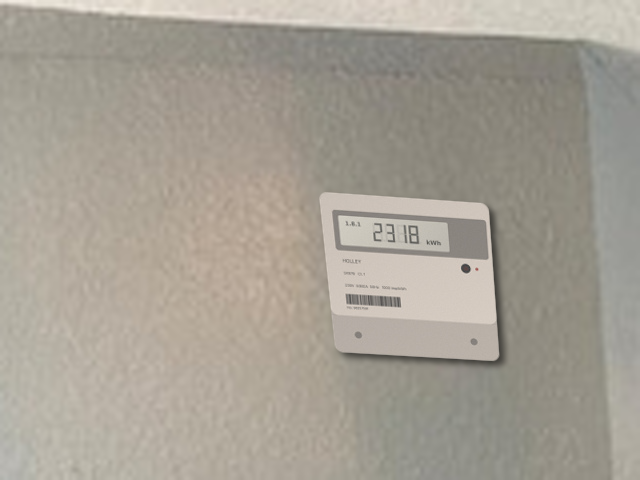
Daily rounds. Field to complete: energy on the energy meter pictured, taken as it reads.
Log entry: 2318 kWh
